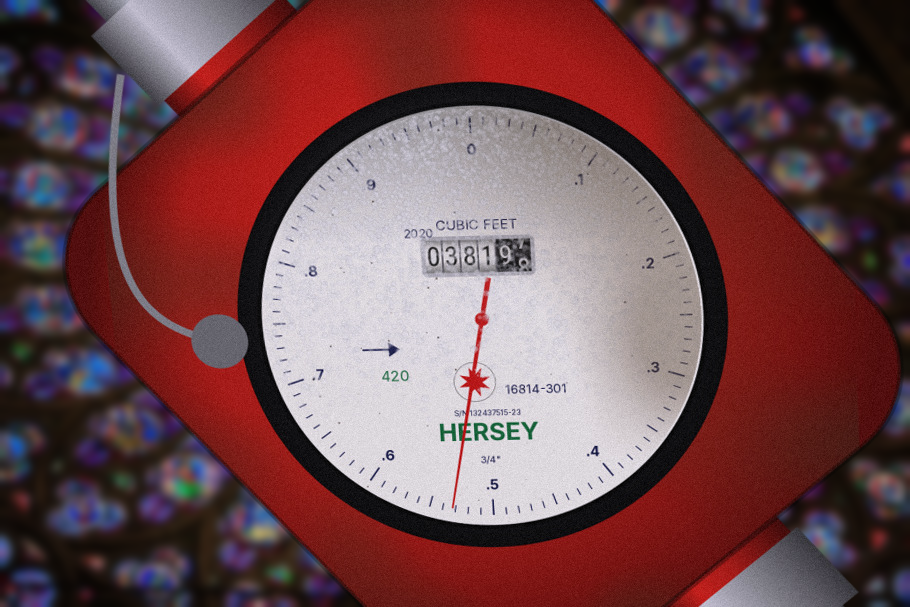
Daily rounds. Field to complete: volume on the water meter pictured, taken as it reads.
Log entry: 38197.53 ft³
